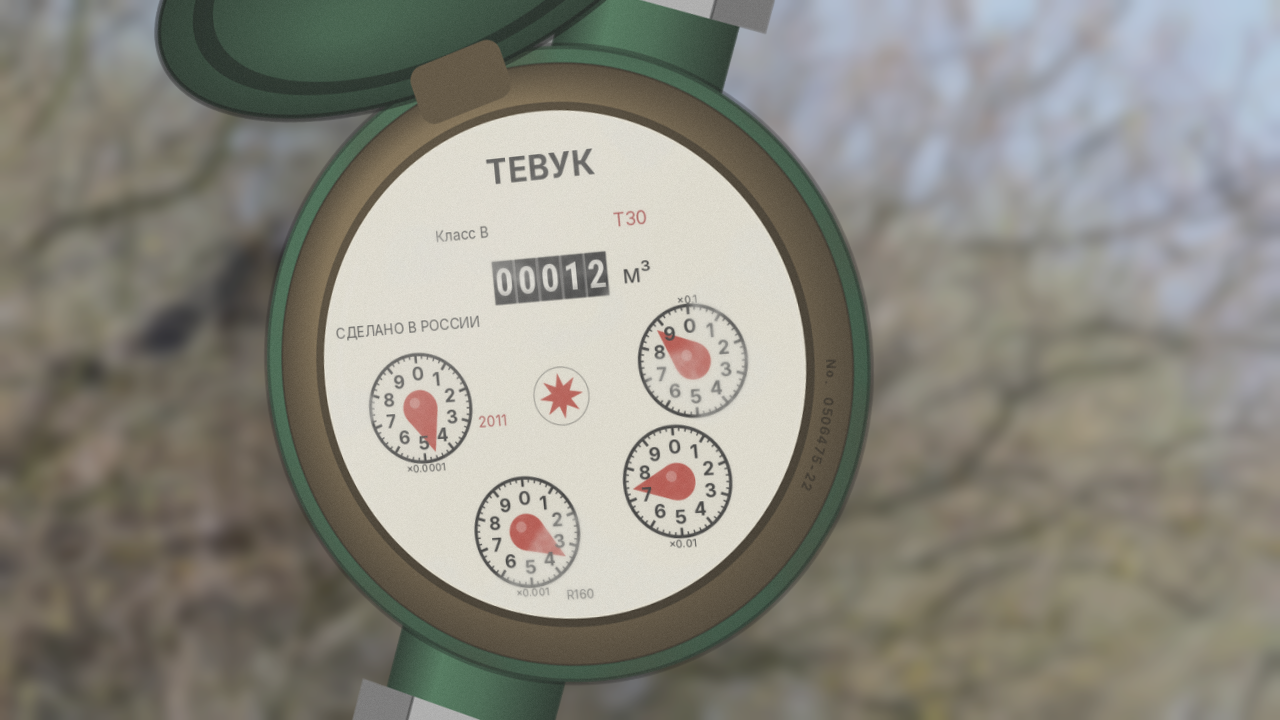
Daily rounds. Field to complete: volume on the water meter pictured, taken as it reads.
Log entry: 12.8734 m³
